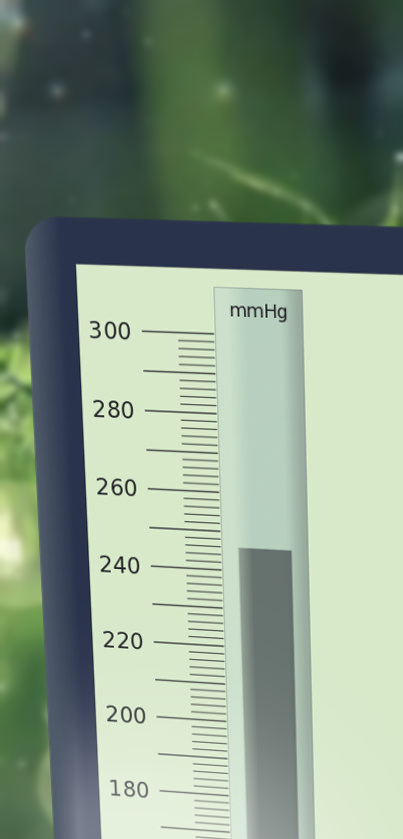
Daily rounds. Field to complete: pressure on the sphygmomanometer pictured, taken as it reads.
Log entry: 246 mmHg
